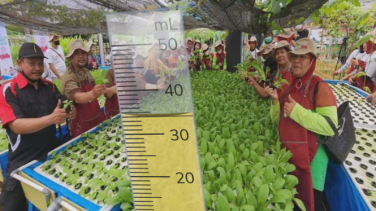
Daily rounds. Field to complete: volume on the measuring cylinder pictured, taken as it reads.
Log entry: 34 mL
